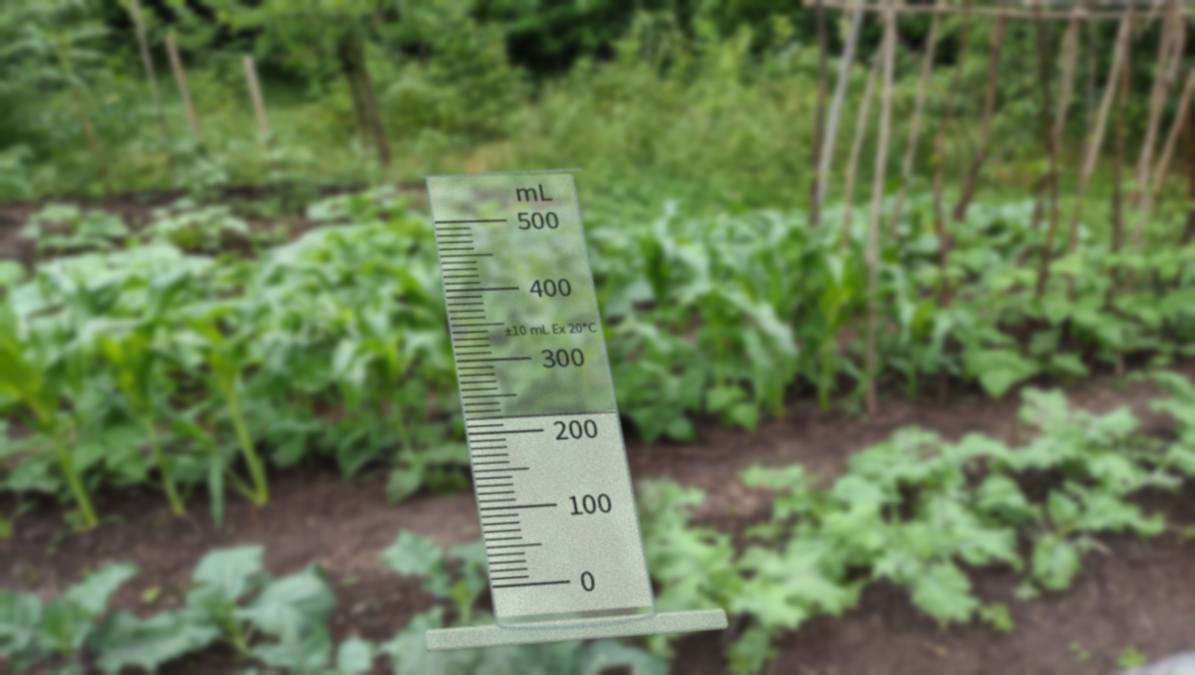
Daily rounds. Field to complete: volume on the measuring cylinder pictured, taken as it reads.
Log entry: 220 mL
